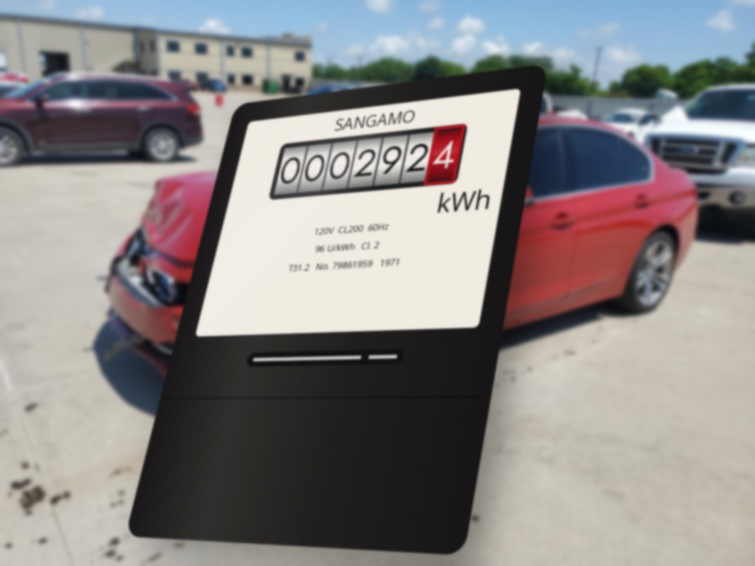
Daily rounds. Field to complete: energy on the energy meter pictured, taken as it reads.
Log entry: 292.4 kWh
